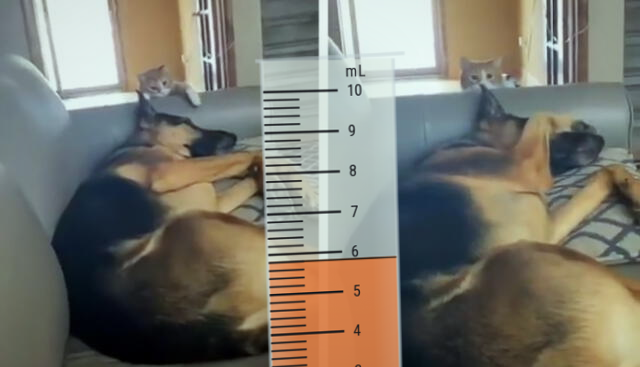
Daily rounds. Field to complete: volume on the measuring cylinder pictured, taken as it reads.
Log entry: 5.8 mL
